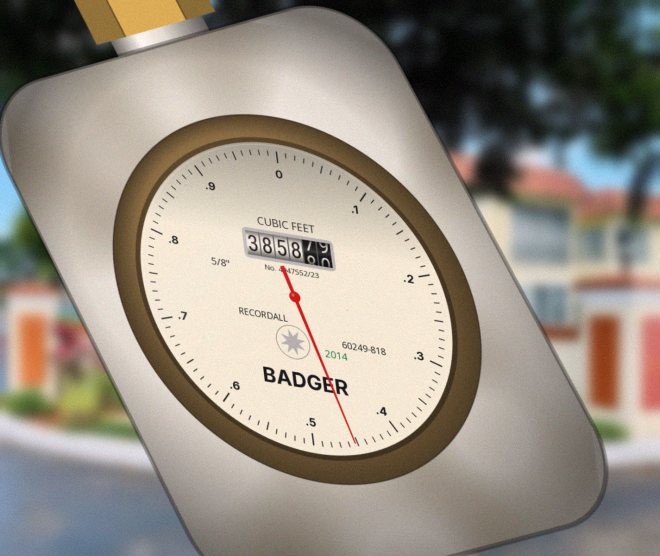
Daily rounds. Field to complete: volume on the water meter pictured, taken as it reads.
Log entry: 385879.45 ft³
